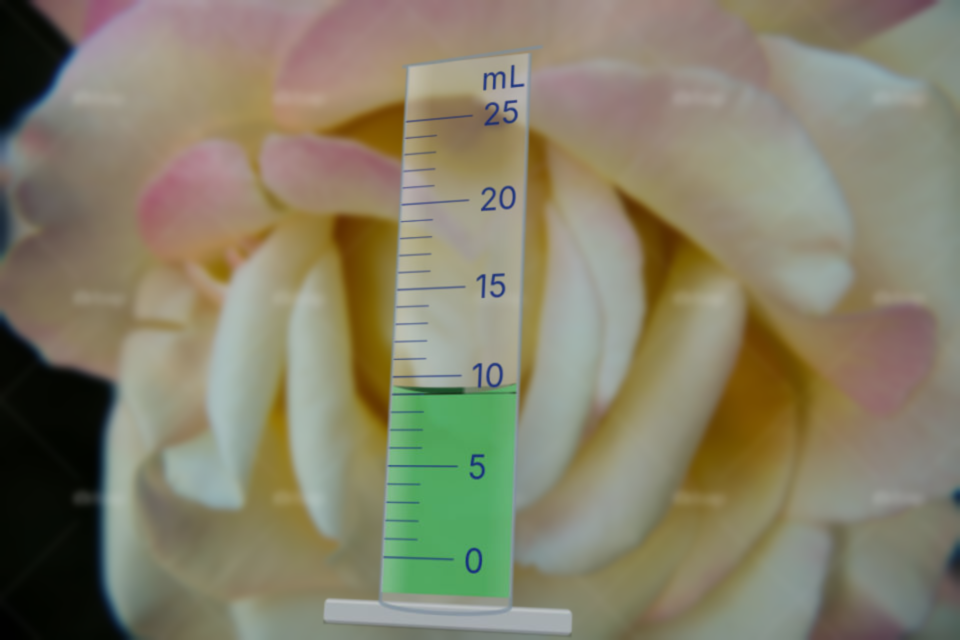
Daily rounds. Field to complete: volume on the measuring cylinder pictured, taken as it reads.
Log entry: 9 mL
